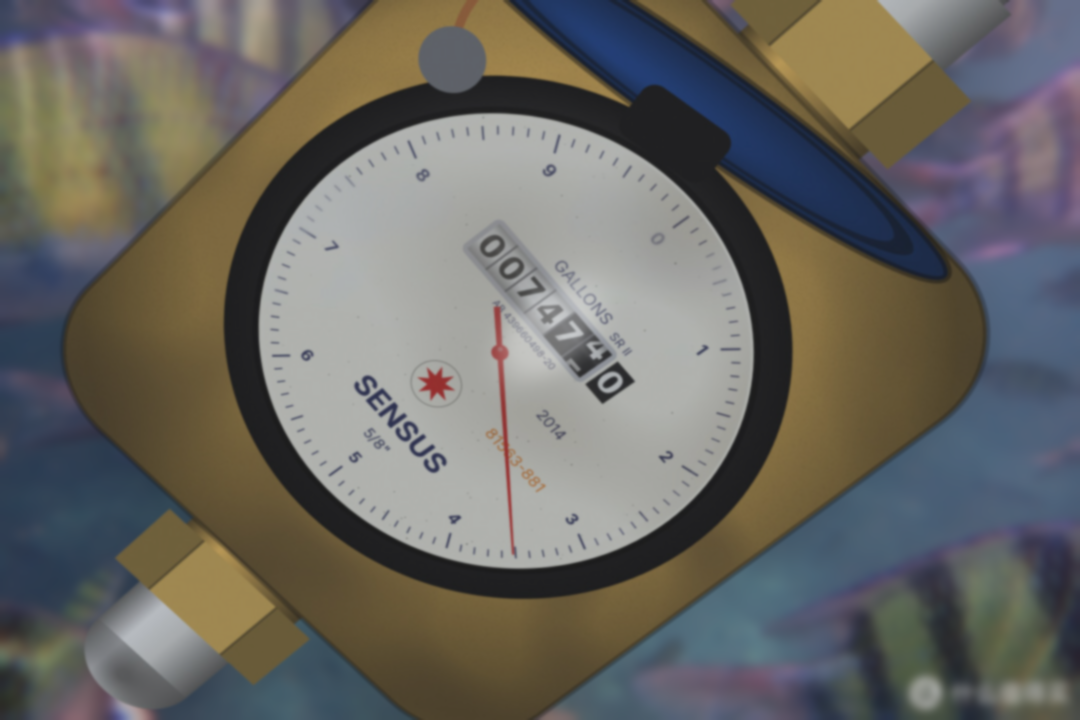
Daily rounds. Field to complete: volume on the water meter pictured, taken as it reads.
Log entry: 74743.5 gal
